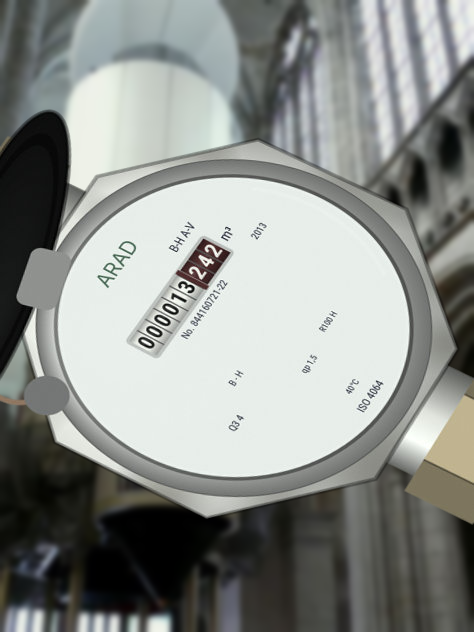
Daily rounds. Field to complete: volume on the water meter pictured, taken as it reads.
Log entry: 13.242 m³
